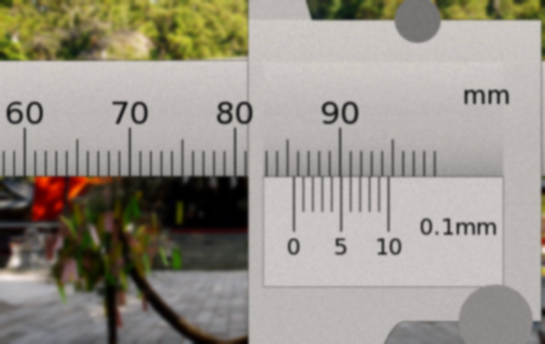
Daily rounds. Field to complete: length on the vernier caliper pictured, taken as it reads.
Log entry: 85.6 mm
